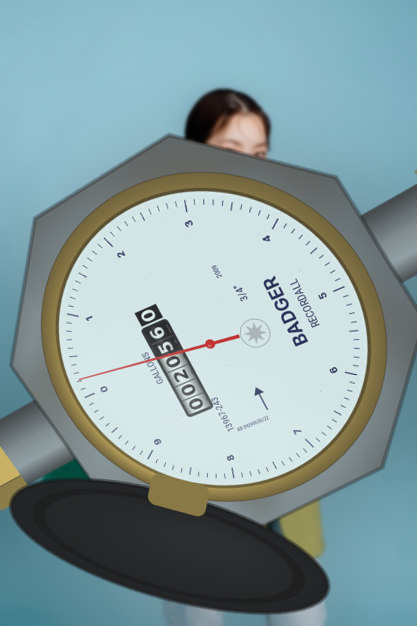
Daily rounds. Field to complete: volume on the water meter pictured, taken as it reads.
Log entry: 20560.2 gal
